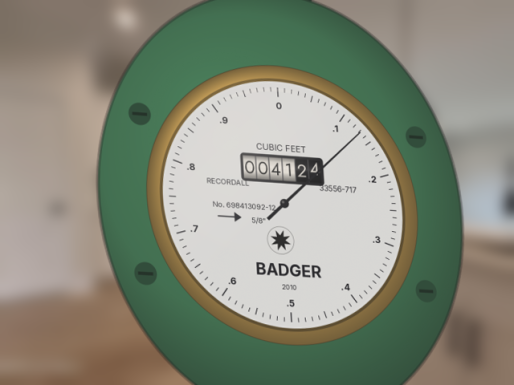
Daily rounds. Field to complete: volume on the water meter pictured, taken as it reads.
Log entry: 4124.13 ft³
